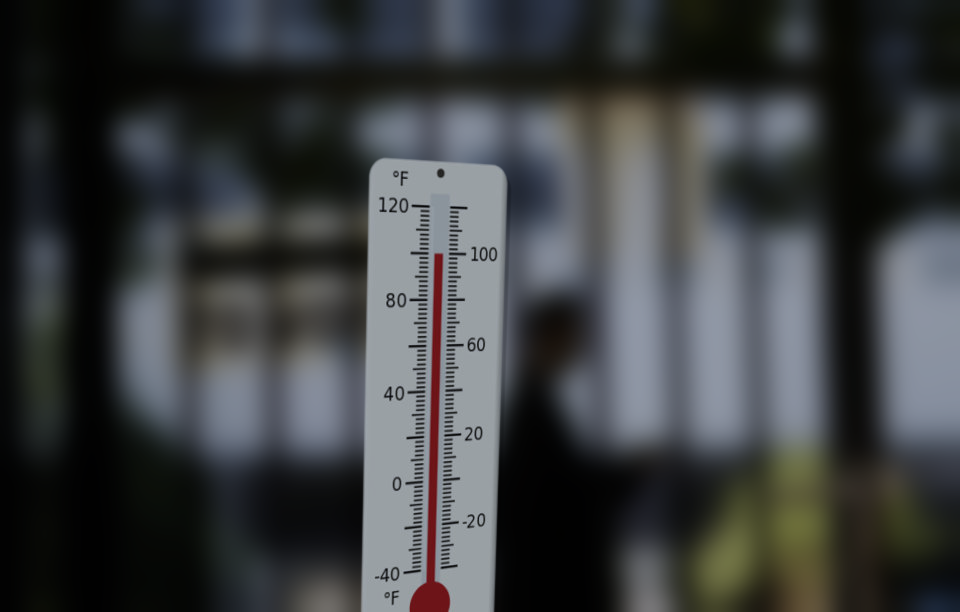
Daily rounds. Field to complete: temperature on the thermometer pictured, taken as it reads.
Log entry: 100 °F
